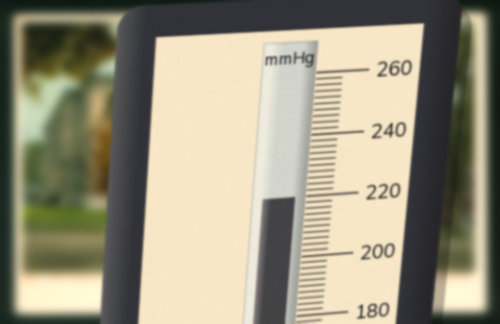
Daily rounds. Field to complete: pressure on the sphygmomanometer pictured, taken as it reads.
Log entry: 220 mmHg
